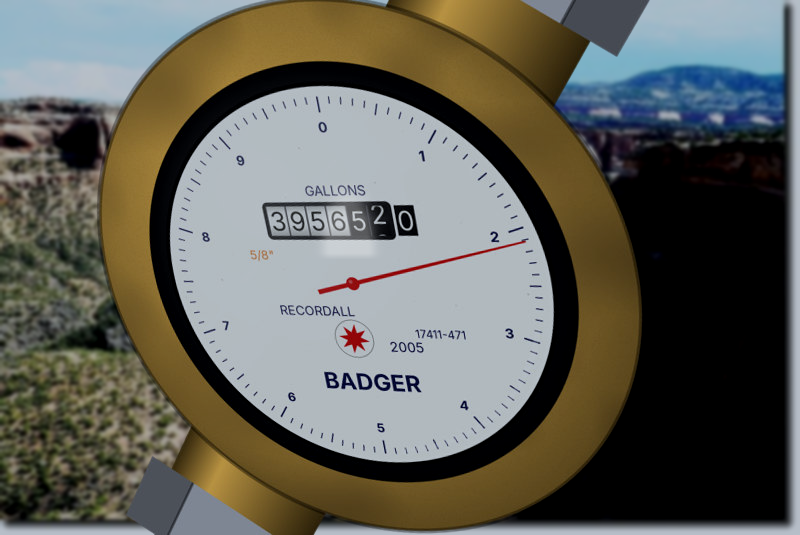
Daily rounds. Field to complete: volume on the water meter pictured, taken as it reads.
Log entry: 3956522.1 gal
